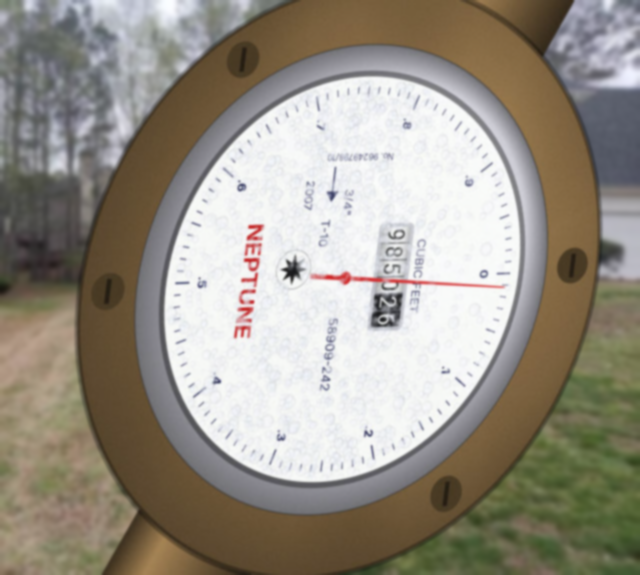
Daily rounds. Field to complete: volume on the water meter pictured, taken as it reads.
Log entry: 985026.01 ft³
